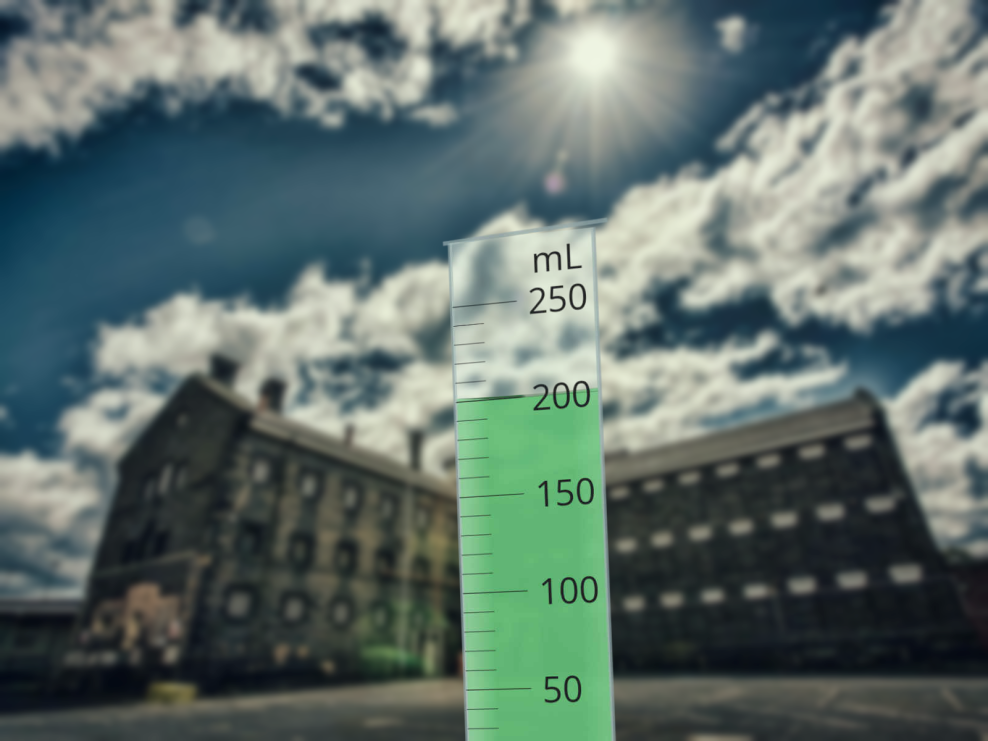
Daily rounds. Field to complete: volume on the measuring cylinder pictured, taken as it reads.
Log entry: 200 mL
